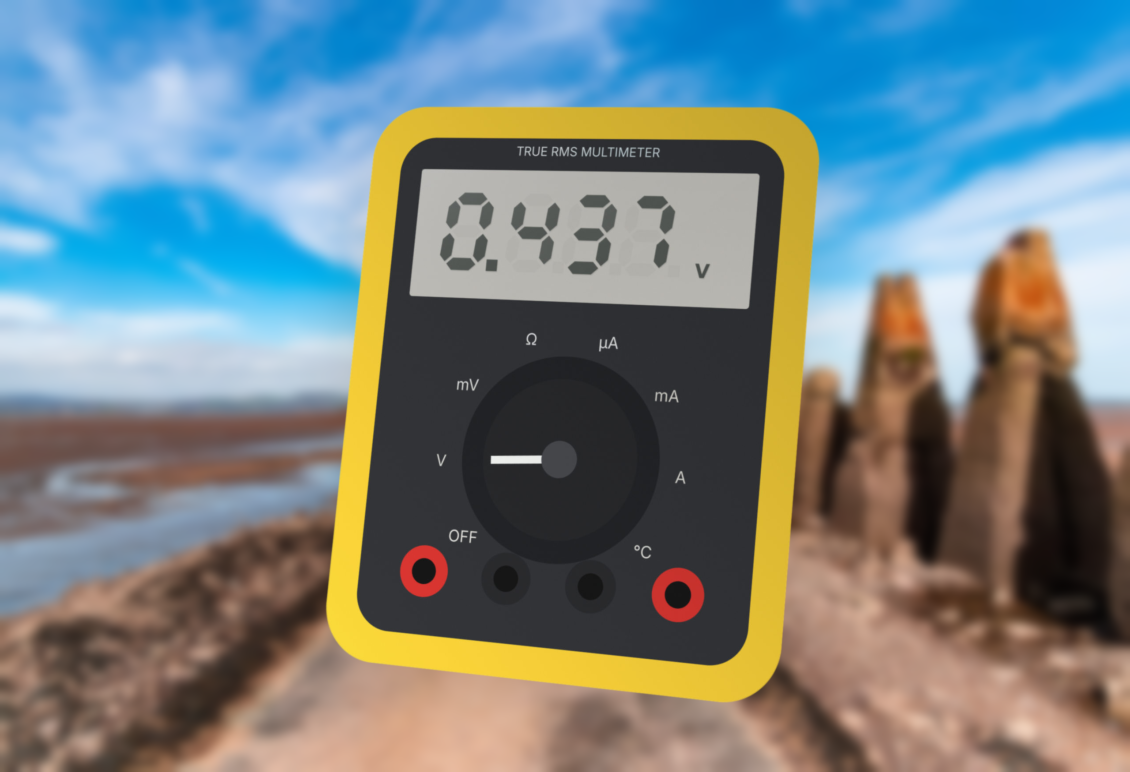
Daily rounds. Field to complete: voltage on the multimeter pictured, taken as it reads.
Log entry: 0.437 V
